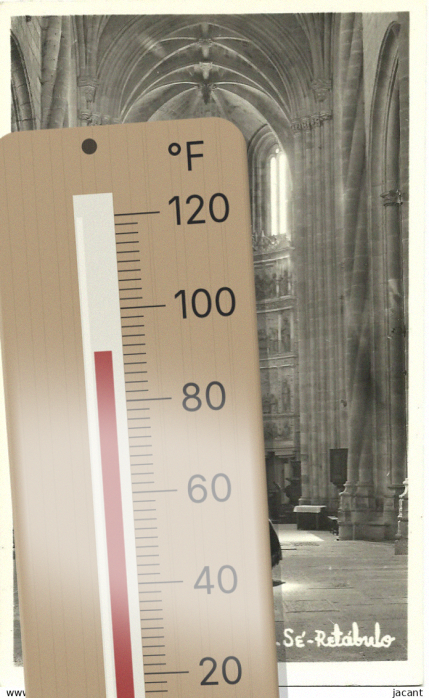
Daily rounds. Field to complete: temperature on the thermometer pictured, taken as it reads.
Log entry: 91 °F
